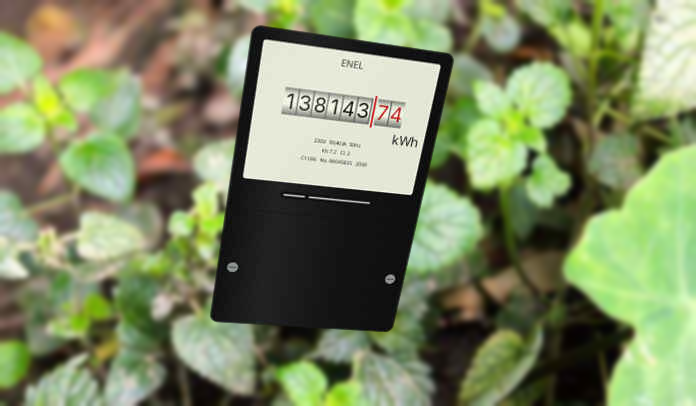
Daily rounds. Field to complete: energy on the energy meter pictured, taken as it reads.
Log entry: 138143.74 kWh
